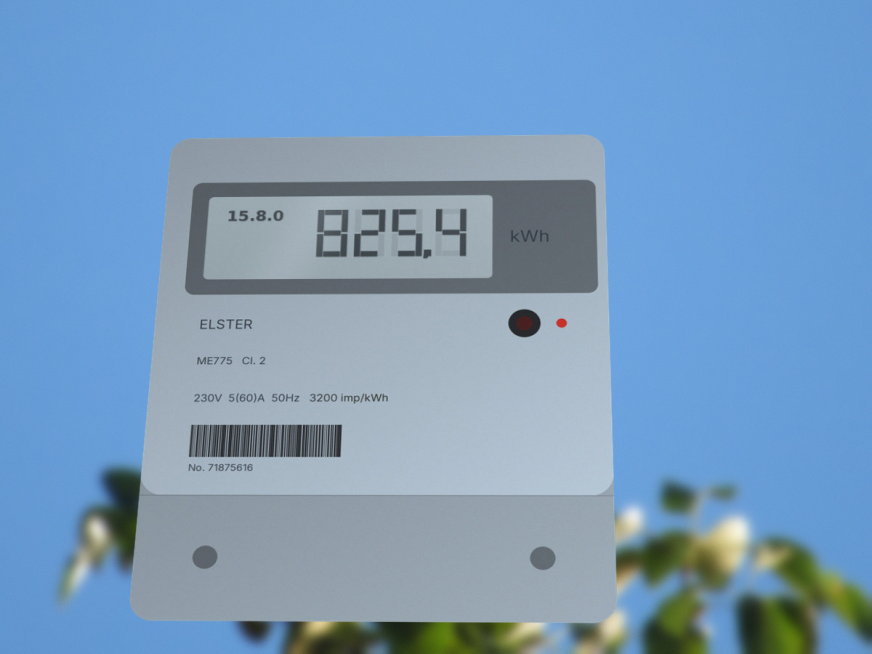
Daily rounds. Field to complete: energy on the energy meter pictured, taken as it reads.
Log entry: 825.4 kWh
